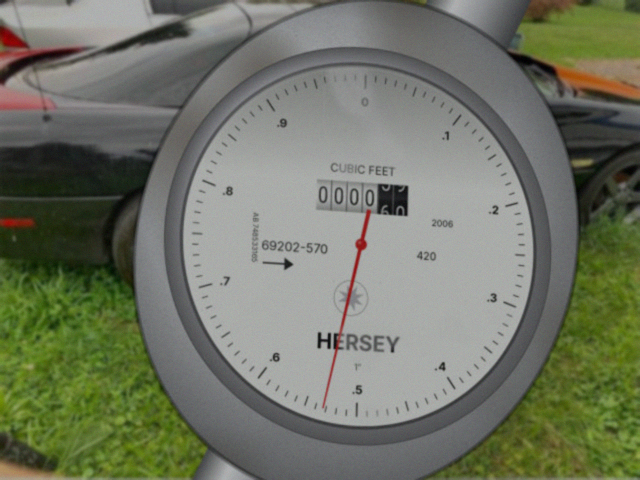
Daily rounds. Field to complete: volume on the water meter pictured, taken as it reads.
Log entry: 59.53 ft³
